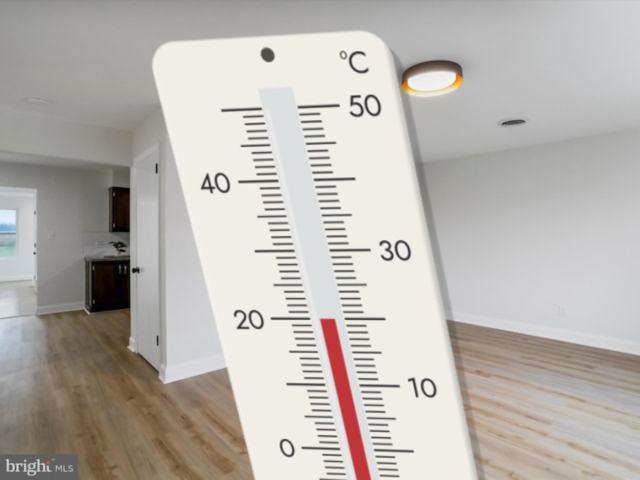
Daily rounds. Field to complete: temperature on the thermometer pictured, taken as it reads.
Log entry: 20 °C
